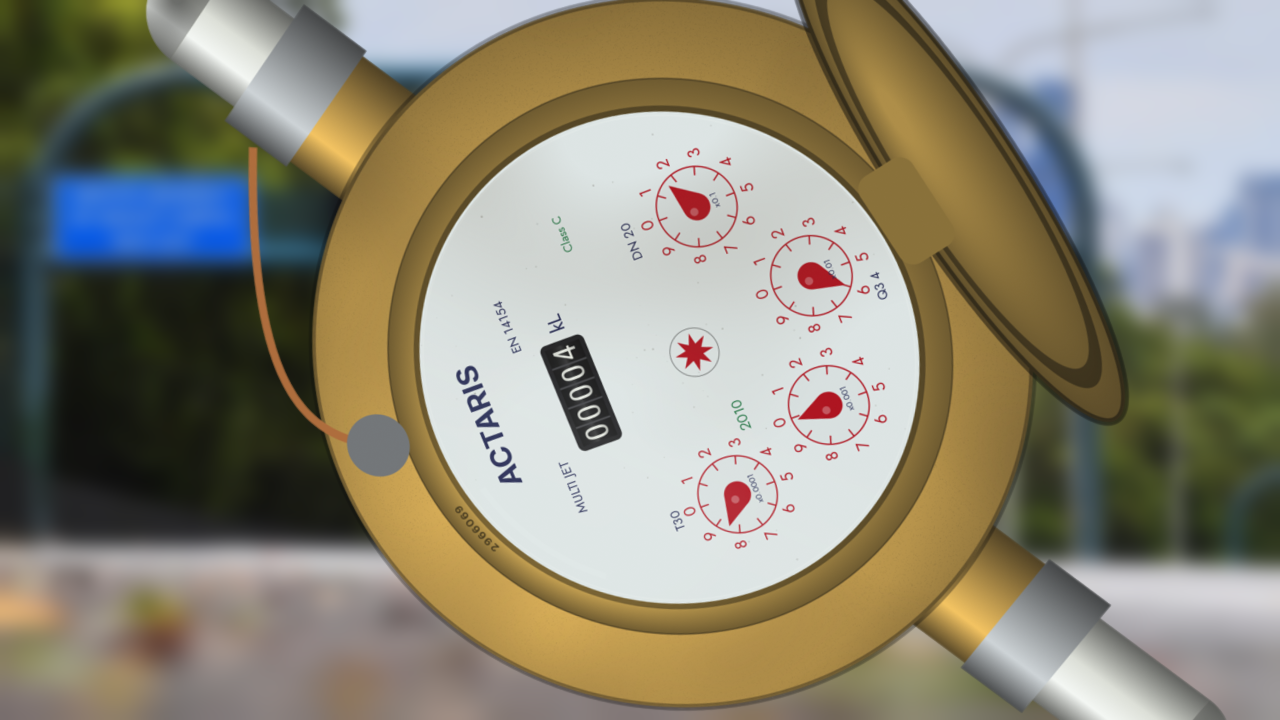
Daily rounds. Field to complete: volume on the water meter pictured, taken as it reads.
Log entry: 4.1598 kL
